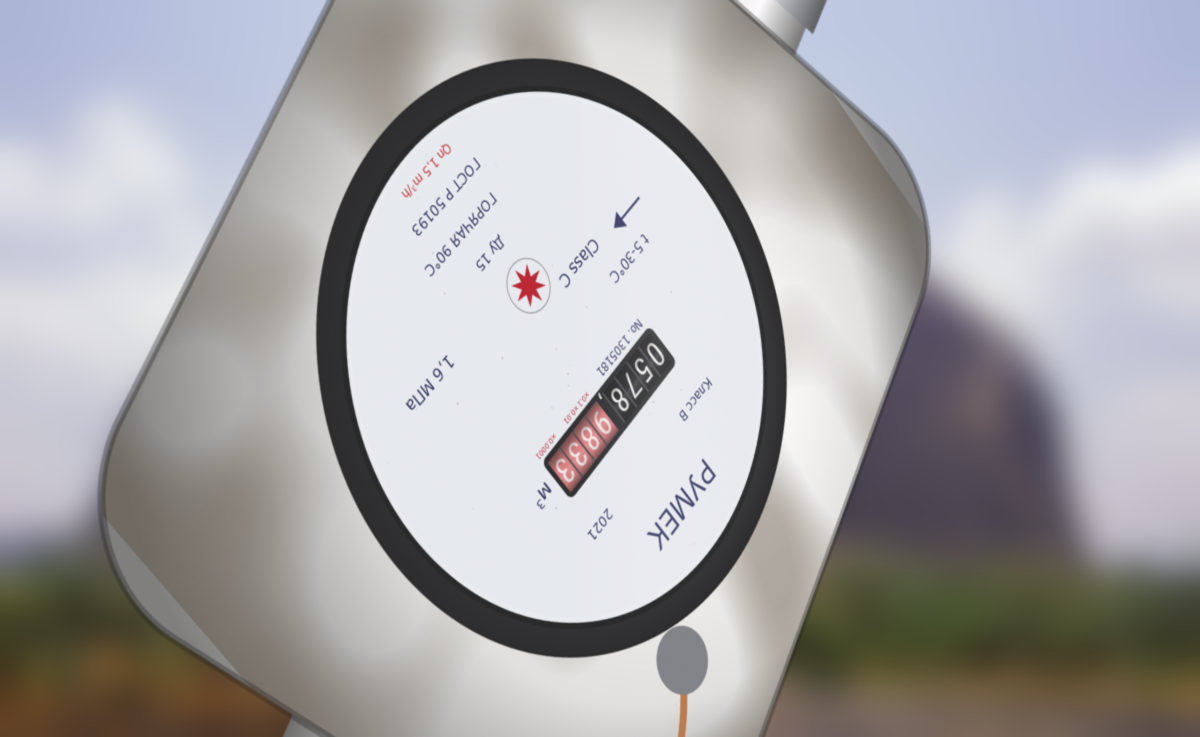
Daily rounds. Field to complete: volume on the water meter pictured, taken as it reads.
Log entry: 578.9833 m³
